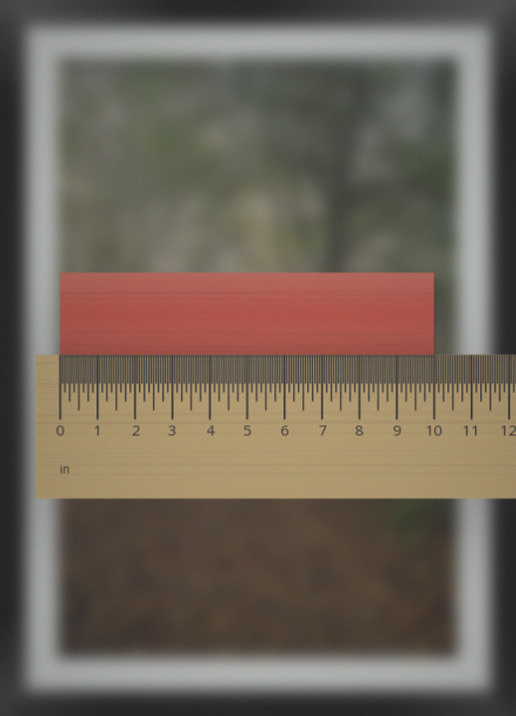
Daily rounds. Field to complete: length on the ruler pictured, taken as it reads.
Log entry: 10 in
